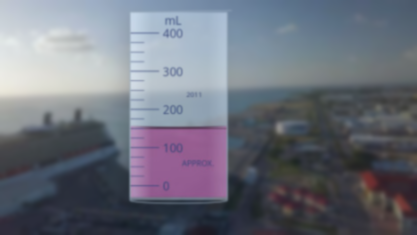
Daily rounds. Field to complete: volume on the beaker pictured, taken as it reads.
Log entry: 150 mL
